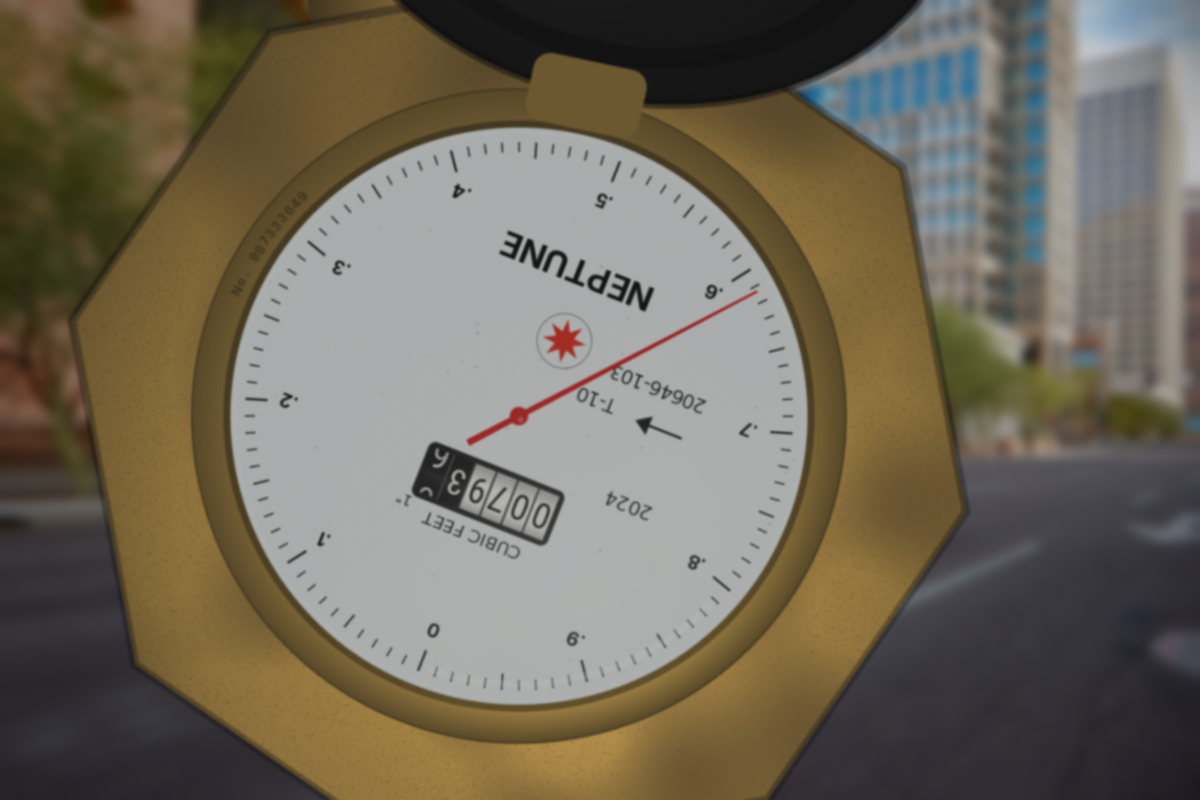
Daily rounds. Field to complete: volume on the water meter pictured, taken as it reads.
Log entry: 7935.61 ft³
